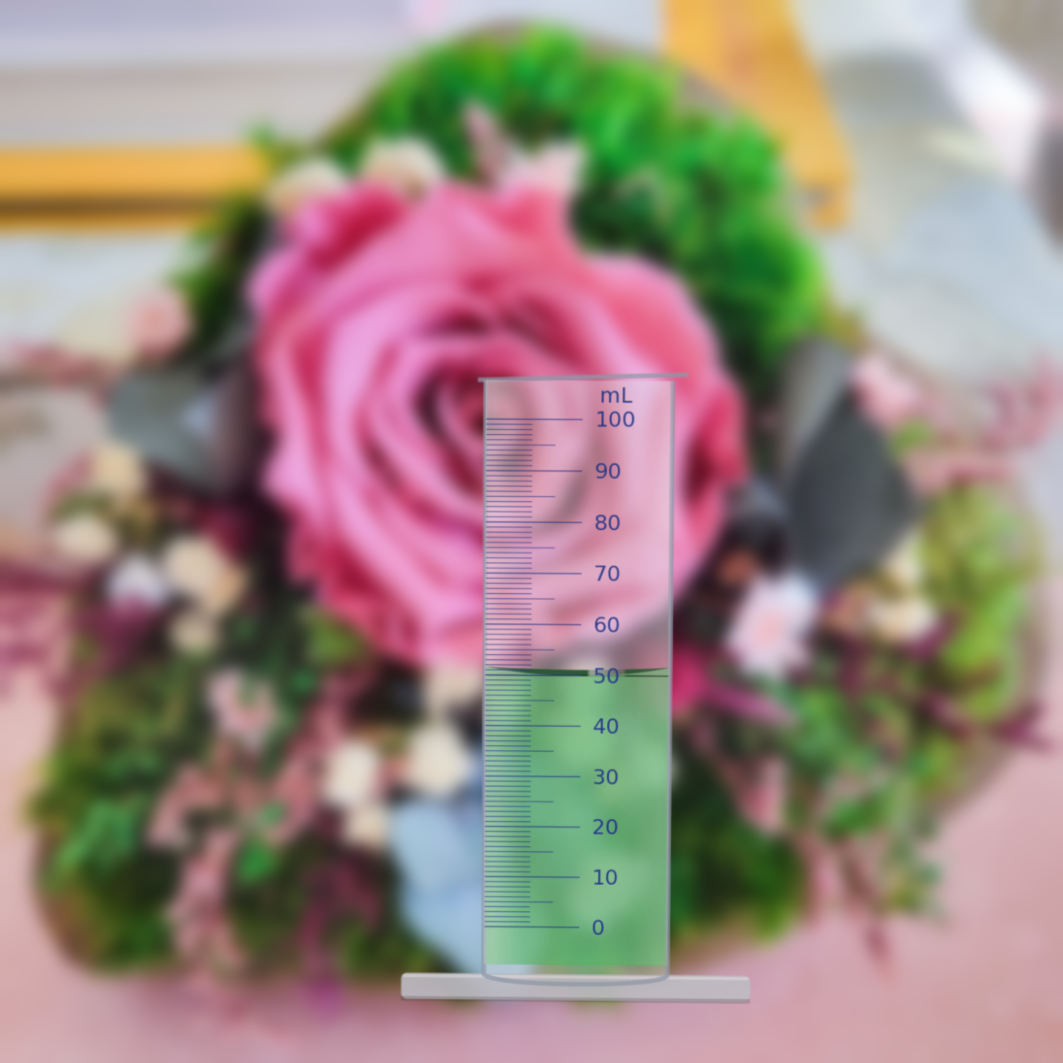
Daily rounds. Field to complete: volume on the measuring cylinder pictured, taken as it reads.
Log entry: 50 mL
